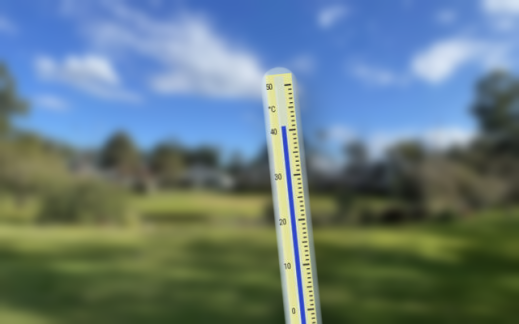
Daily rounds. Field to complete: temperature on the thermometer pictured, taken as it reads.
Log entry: 41 °C
